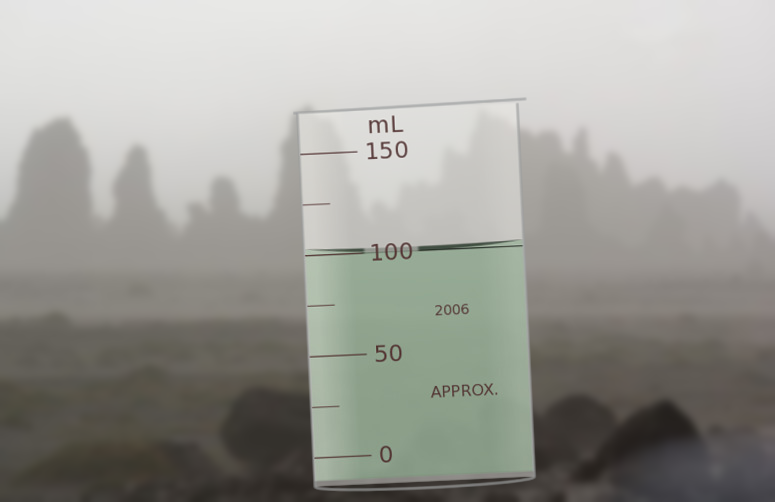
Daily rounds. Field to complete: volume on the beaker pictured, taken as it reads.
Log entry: 100 mL
